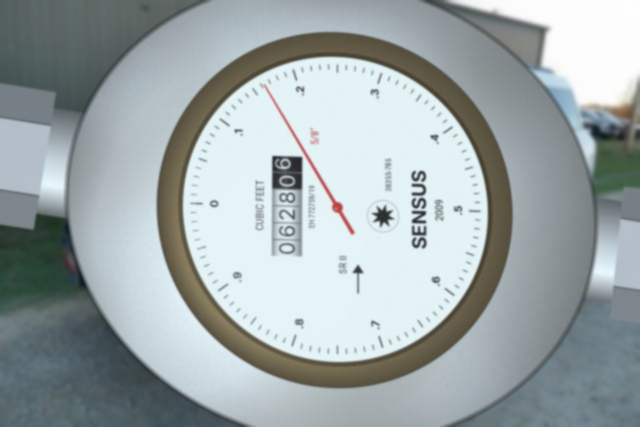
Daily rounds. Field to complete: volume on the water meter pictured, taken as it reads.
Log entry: 62806.16 ft³
